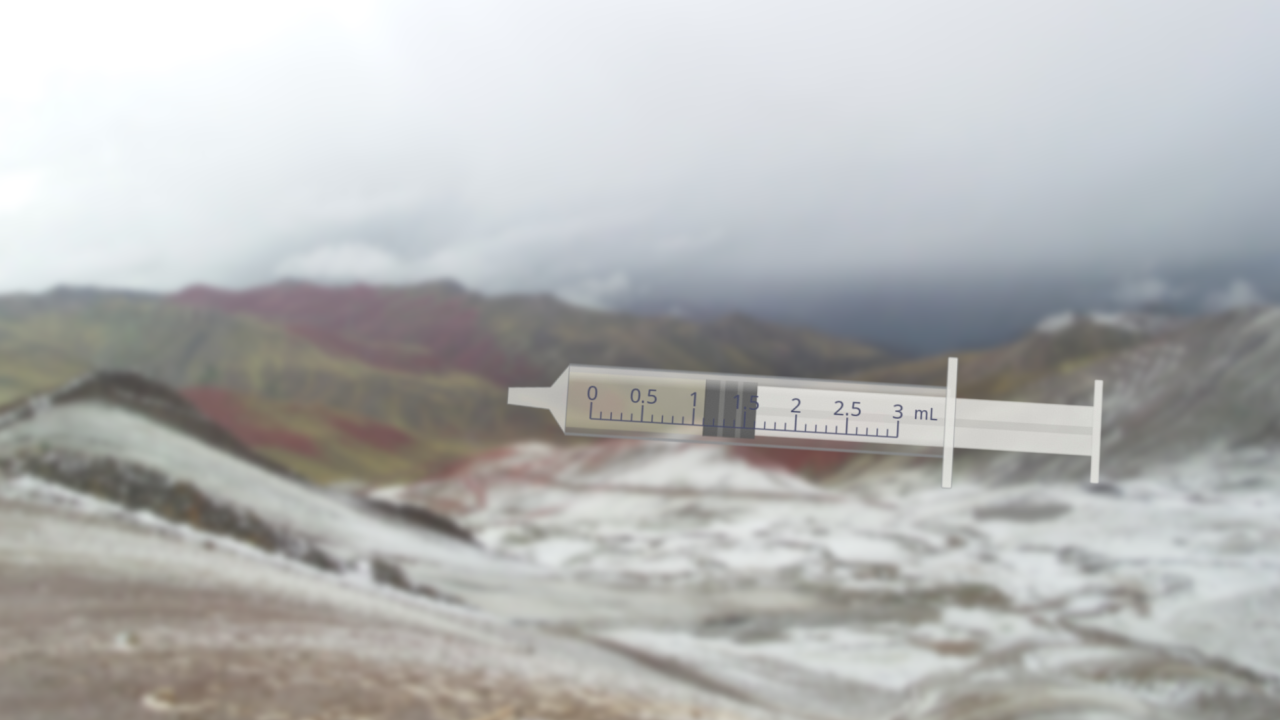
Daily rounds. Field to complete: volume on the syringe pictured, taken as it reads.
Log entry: 1.1 mL
